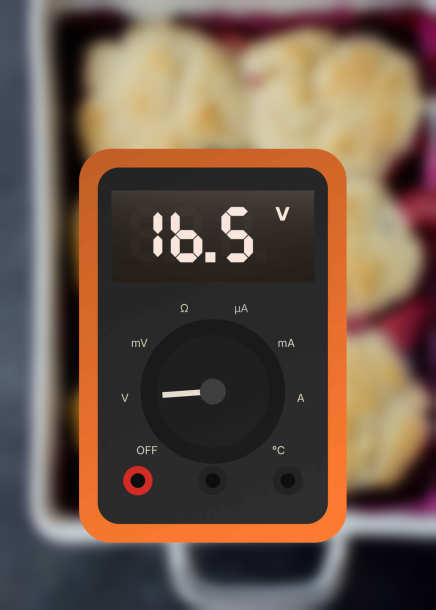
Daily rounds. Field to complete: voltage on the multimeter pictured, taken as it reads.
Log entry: 16.5 V
